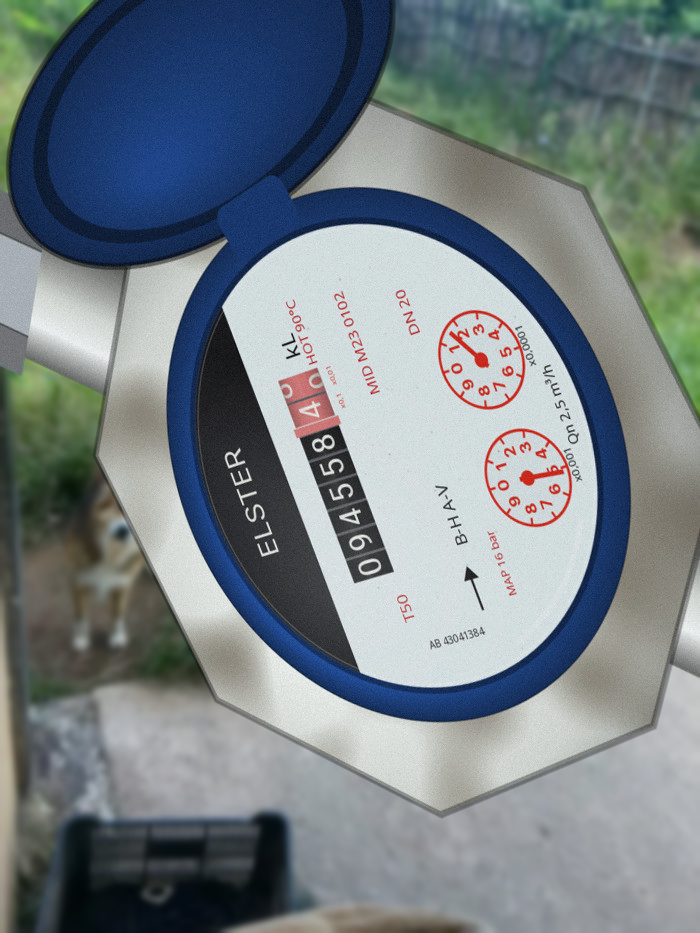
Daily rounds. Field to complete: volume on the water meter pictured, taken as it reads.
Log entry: 94558.4851 kL
